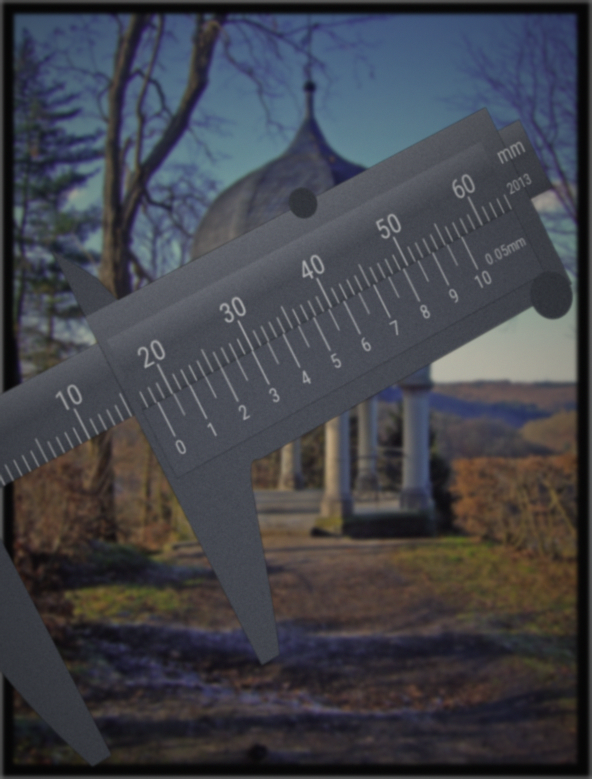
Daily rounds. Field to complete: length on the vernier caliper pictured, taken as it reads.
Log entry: 18.2 mm
